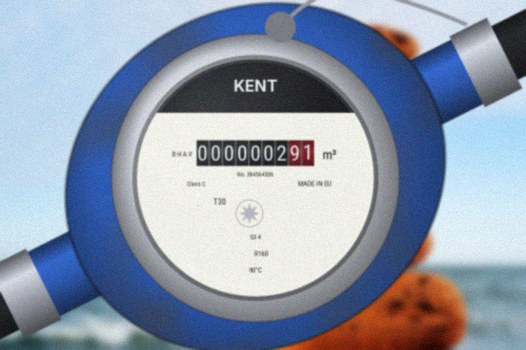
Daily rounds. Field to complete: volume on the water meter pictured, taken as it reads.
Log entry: 2.91 m³
